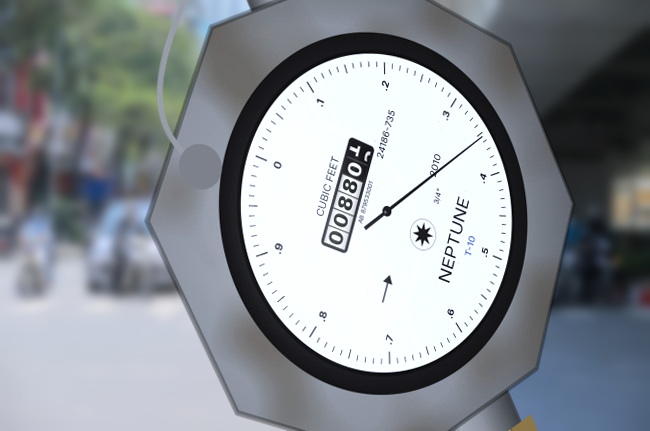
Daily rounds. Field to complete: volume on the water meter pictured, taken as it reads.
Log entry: 8801.35 ft³
